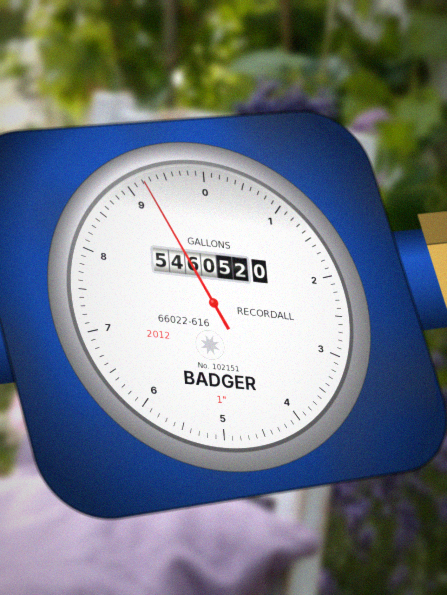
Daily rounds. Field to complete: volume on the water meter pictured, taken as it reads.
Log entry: 5460519.2 gal
